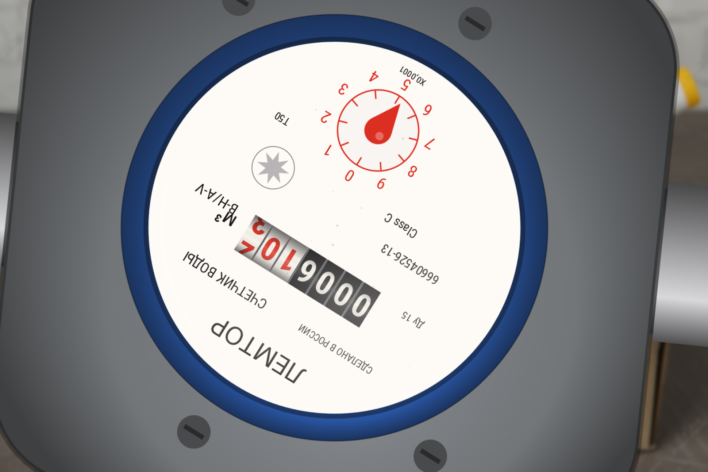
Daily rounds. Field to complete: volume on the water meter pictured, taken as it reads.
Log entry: 6.1025 m³
